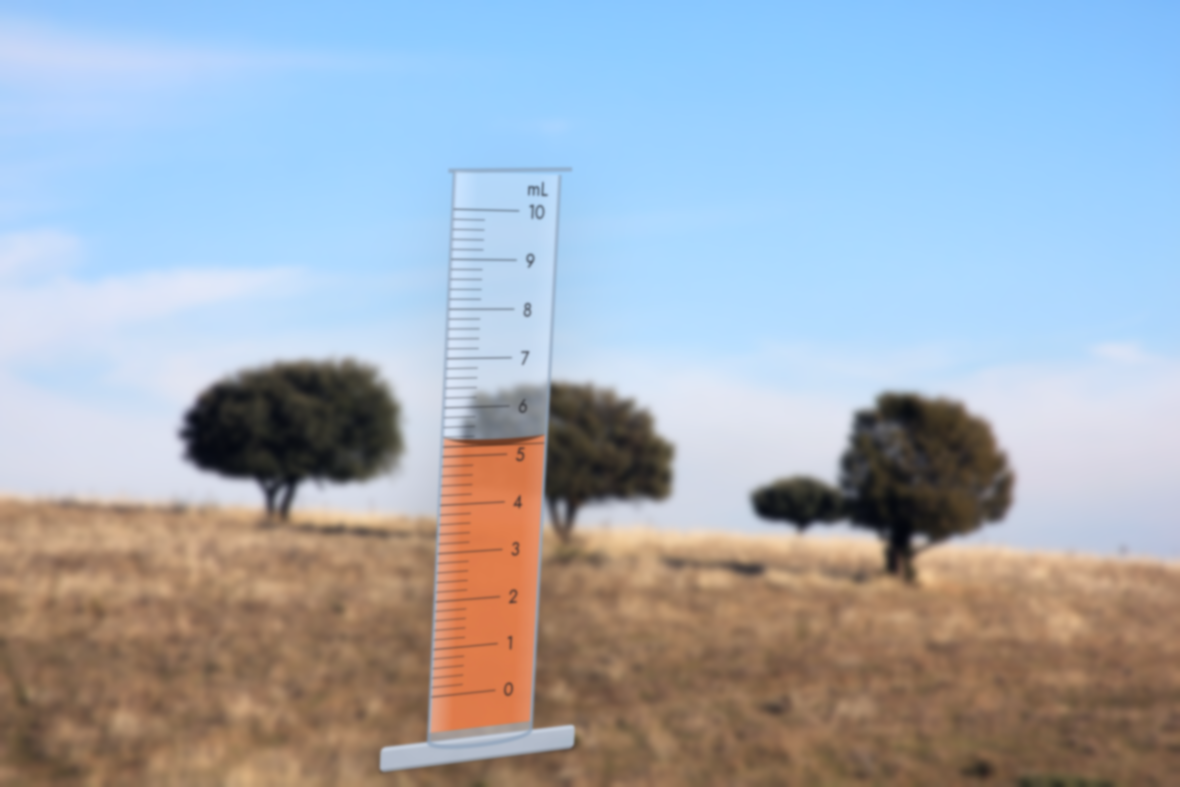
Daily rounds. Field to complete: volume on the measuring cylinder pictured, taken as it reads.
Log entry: 5.2 mL
